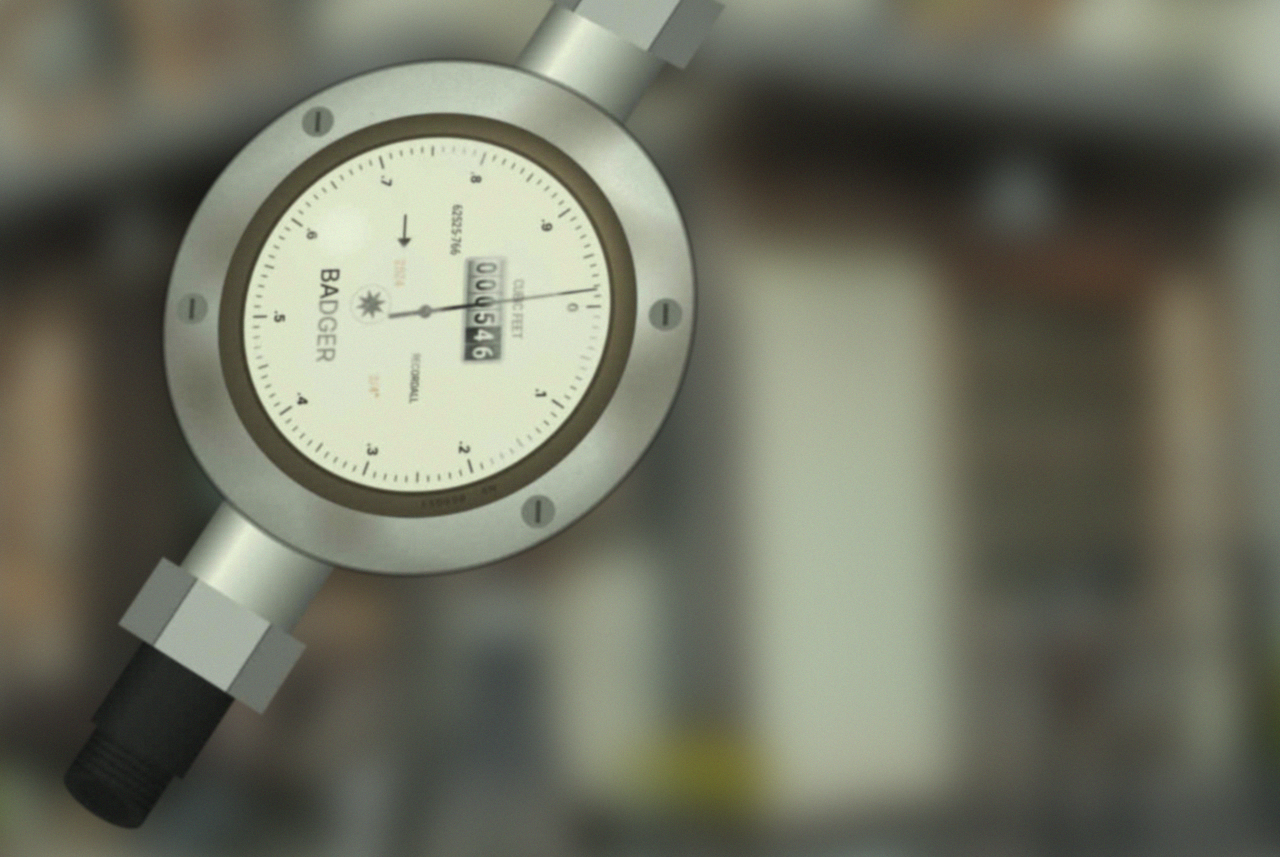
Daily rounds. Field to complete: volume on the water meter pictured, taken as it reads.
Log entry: 545.98 ft³
